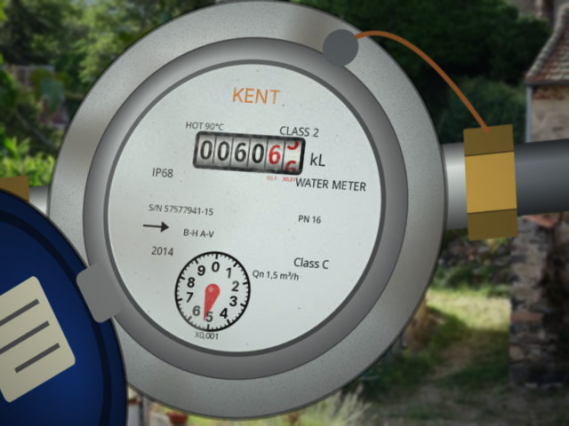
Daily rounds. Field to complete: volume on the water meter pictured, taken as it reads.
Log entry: 60.655 kL
